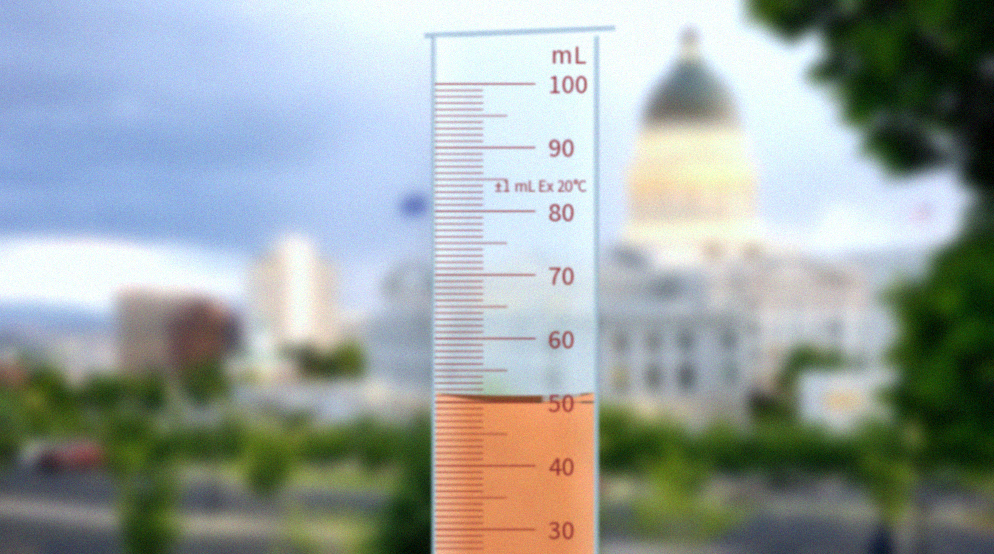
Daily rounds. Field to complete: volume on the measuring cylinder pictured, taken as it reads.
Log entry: 50 mL
